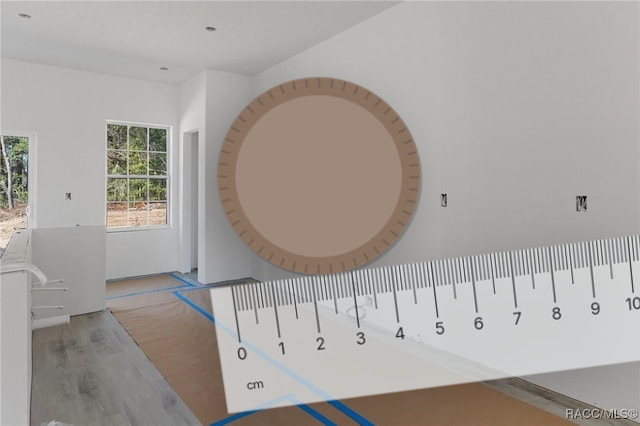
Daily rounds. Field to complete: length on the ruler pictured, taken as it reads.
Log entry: 5 cm
